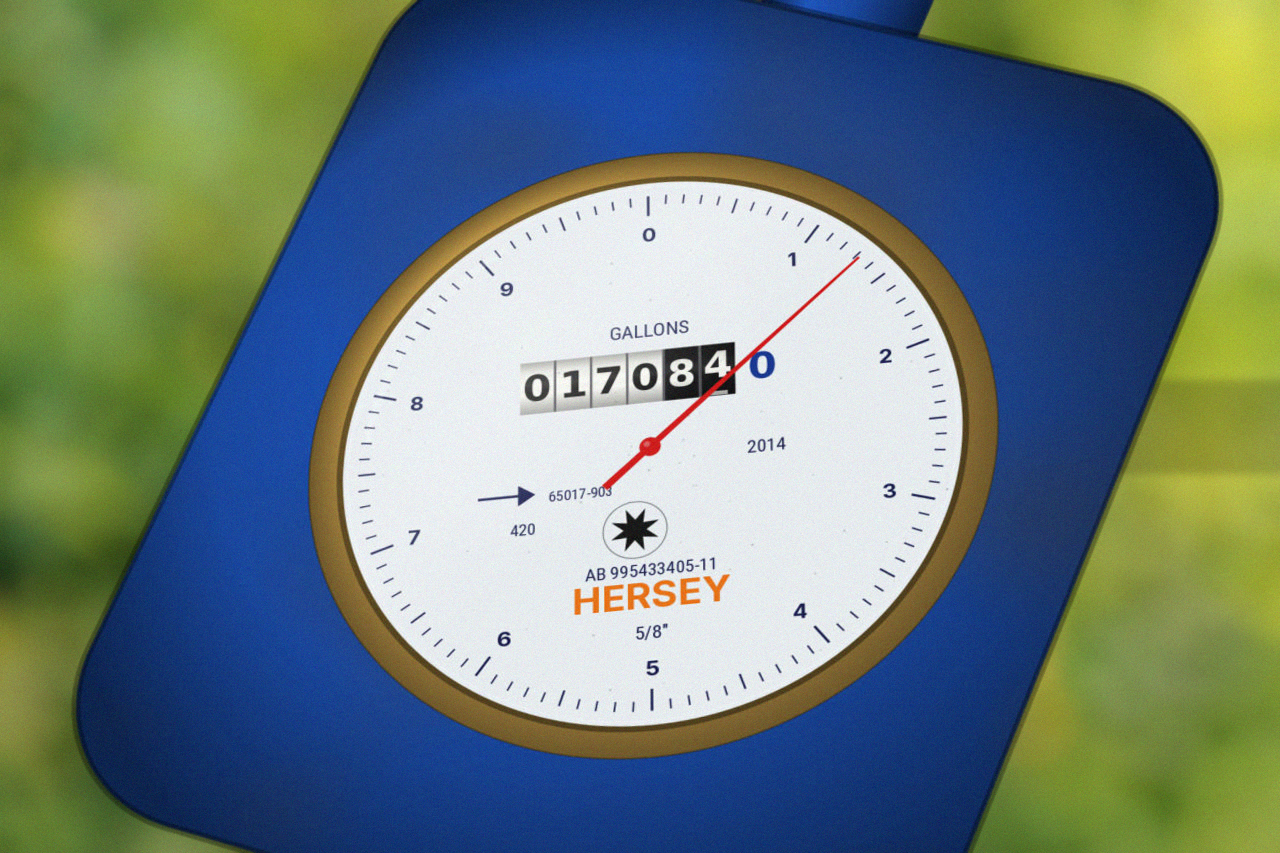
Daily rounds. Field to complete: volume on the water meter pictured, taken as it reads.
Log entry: 170841.3 gal
